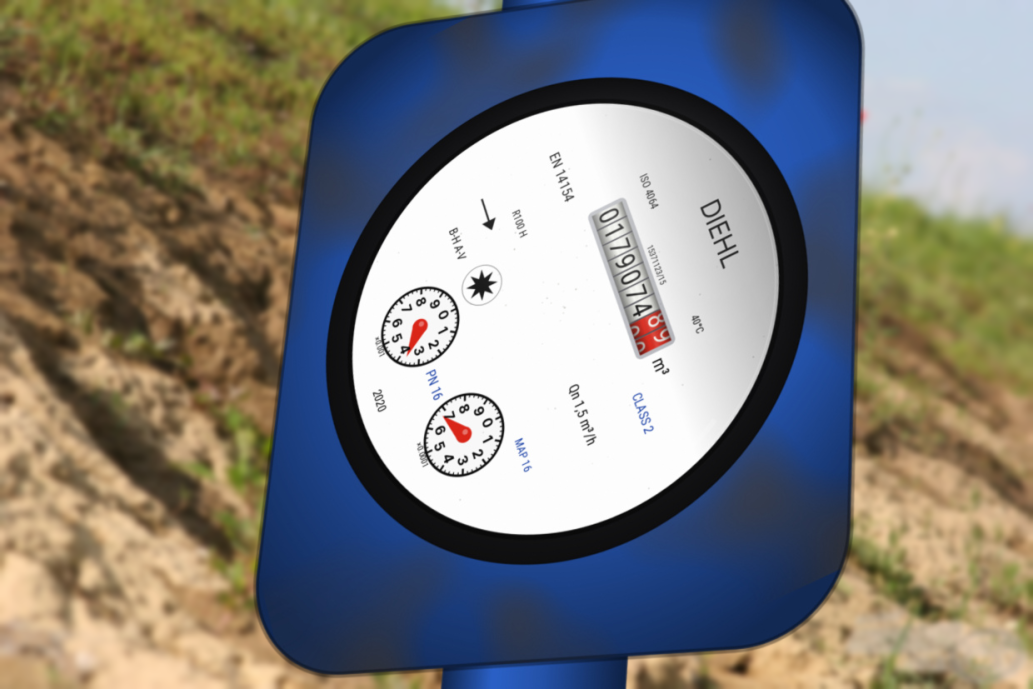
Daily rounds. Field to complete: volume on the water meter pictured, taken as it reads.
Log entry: 179074.8936 m³
